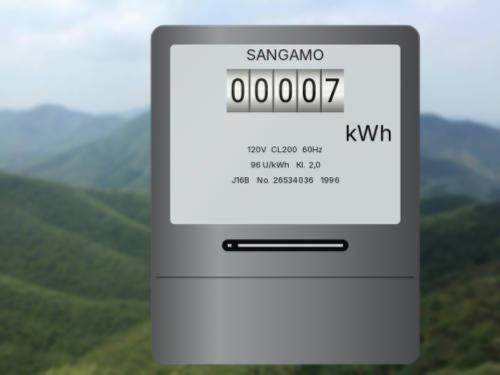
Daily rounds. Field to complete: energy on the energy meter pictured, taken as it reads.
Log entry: 7 kWh
